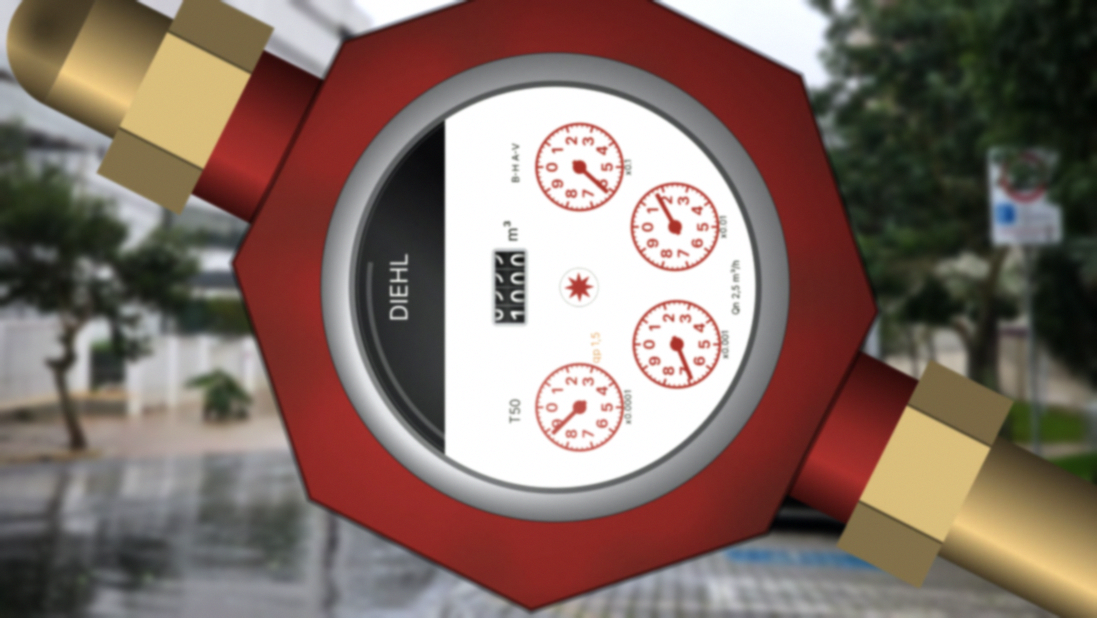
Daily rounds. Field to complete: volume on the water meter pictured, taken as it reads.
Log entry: 999.6168 m³
